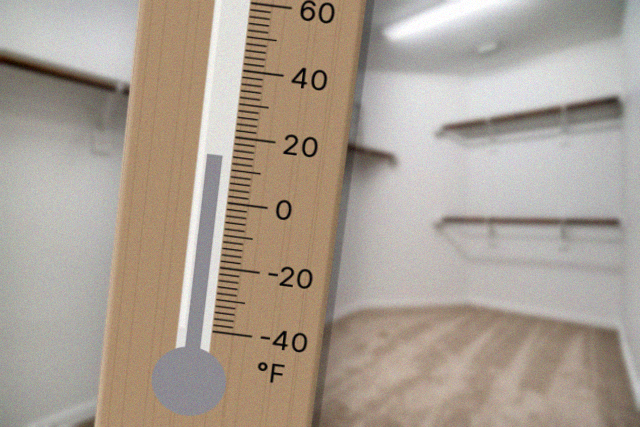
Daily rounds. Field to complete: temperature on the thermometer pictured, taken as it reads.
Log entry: 14 °F
